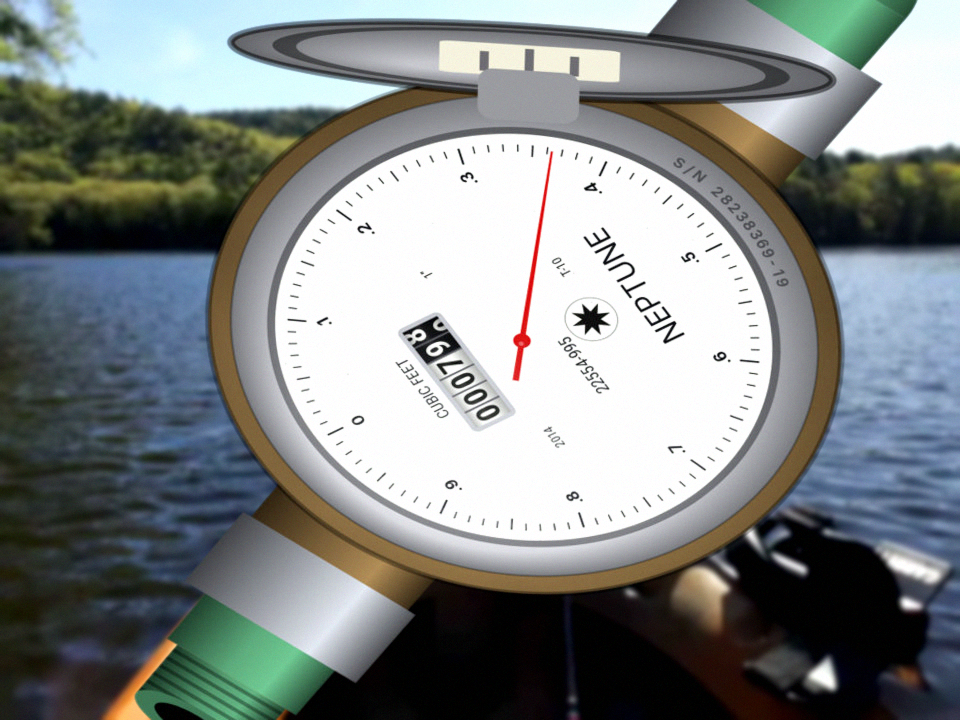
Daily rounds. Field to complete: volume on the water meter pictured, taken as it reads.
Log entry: 798.36 ft³
